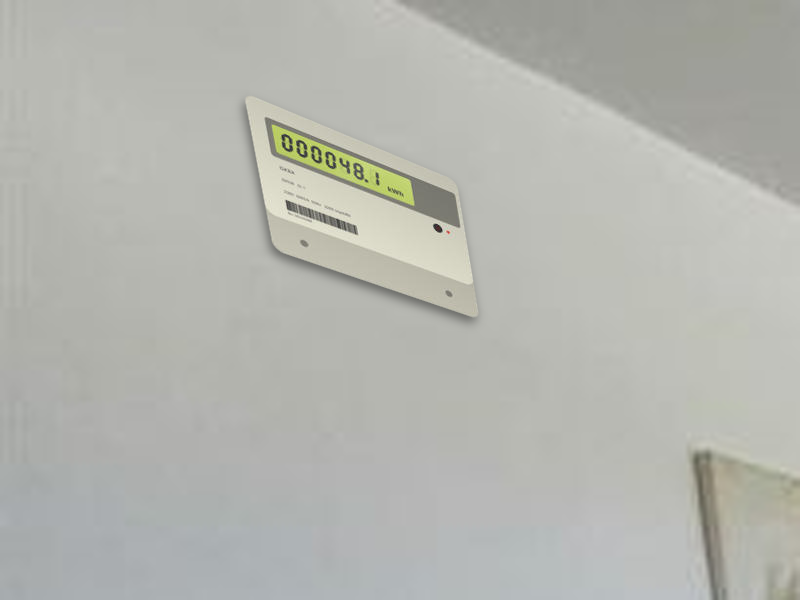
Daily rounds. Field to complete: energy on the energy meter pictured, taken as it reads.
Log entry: 48.1 kWh
